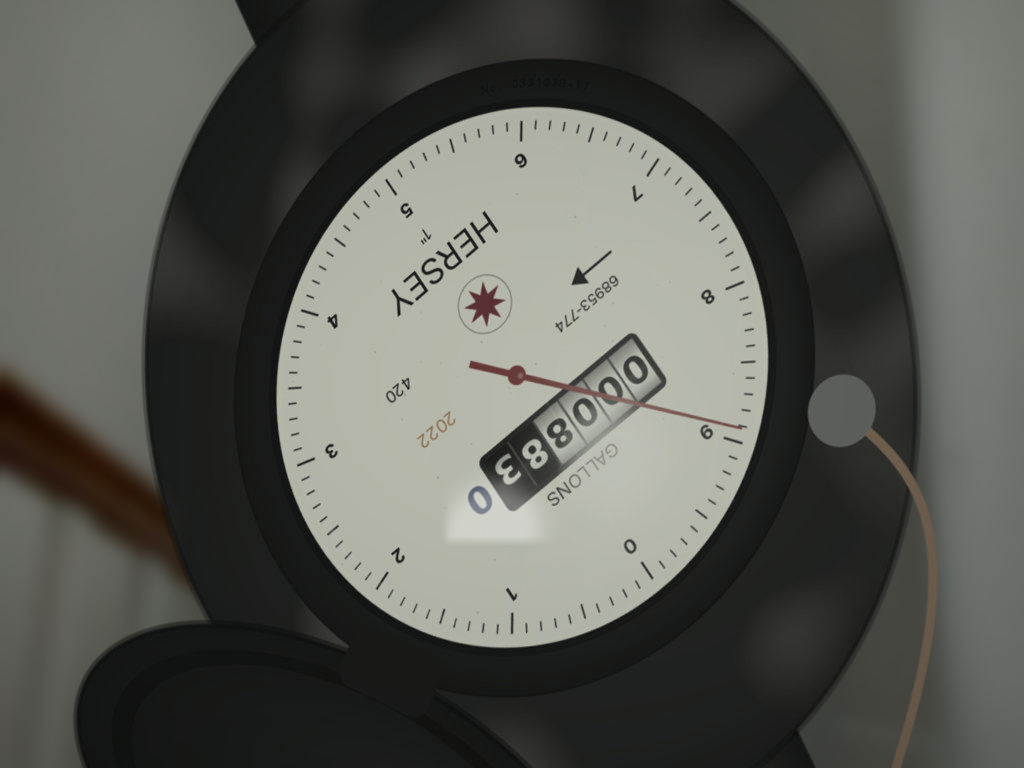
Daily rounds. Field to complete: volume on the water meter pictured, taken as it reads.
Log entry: 8828.9 gal
